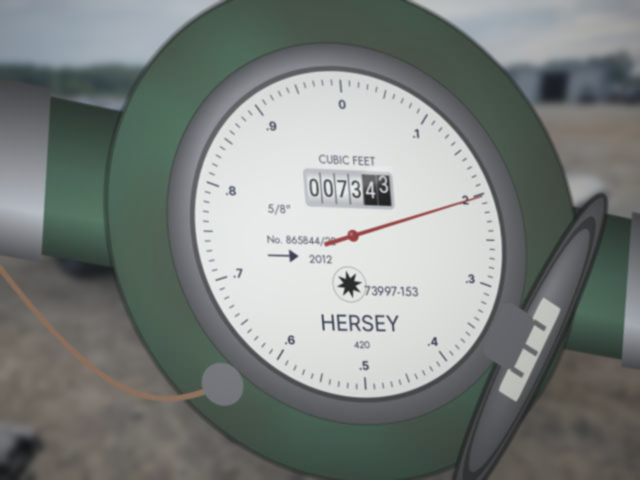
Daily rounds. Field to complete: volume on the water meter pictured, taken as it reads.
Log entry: 7343.20 ft³
